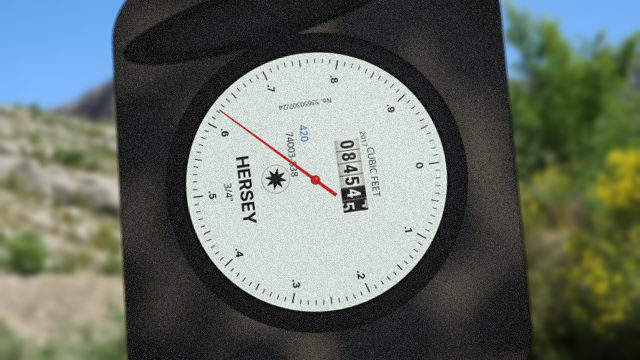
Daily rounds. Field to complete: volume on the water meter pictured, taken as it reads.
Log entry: 84544.62 ft³
